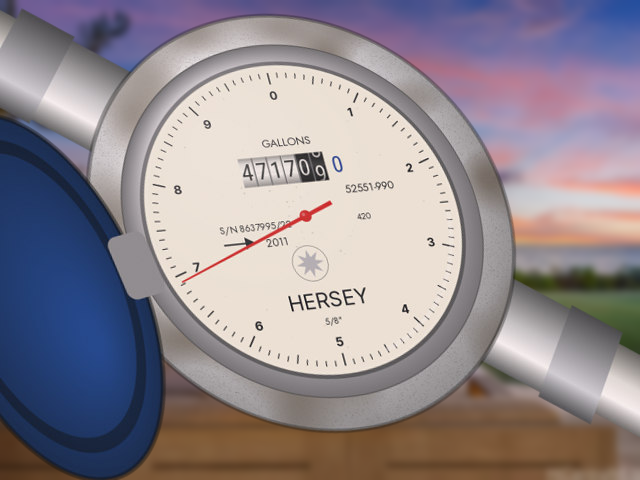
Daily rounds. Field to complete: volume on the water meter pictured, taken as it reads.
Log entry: 4717086.9 gal
